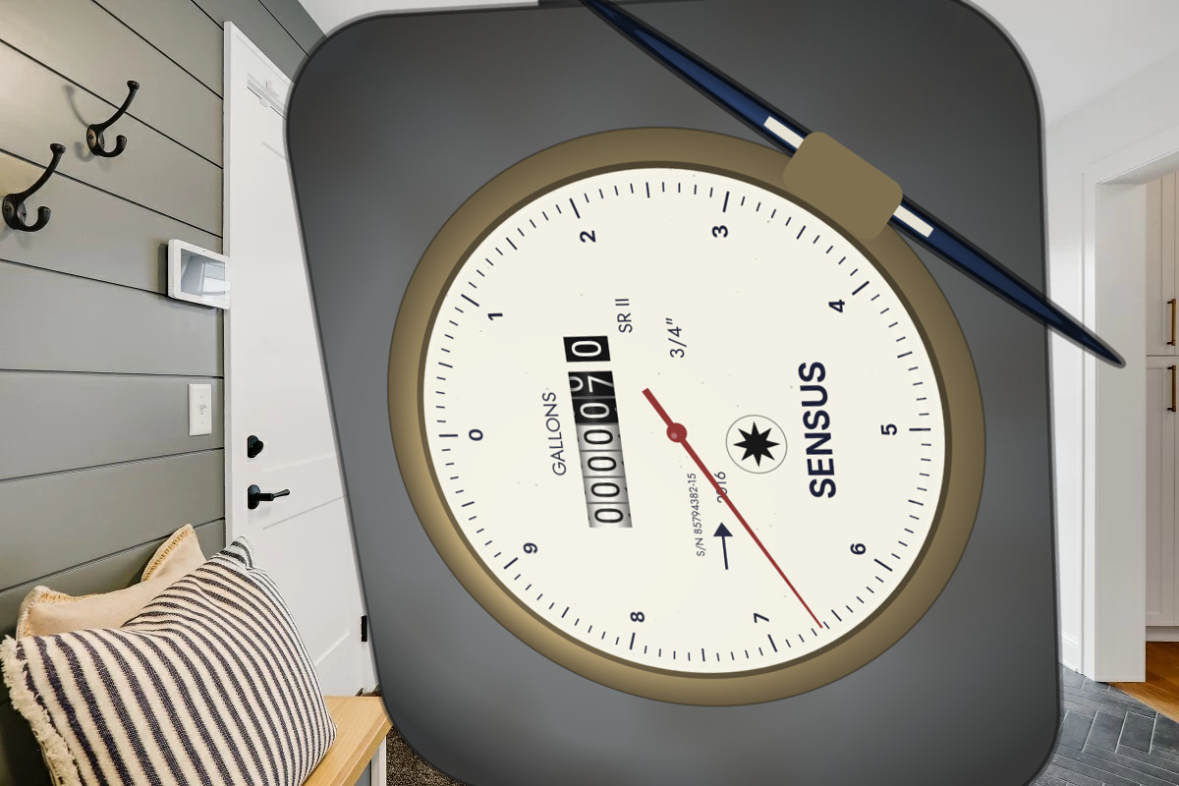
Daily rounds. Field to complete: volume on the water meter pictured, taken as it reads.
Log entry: 66.6 gal
